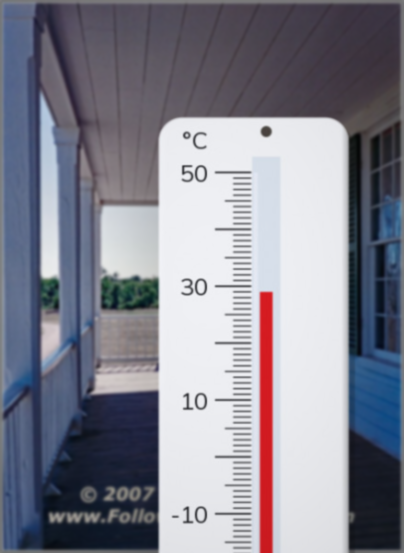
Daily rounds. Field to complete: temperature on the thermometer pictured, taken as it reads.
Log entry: 29 °C
